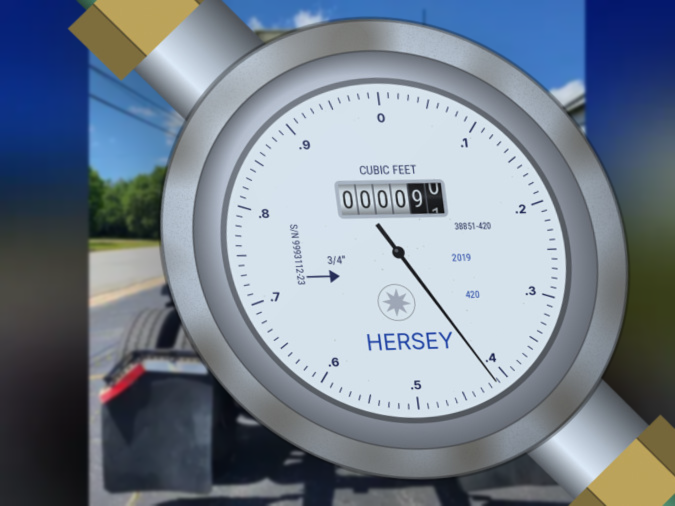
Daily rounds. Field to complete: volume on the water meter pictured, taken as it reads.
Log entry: 90.41 ft³
